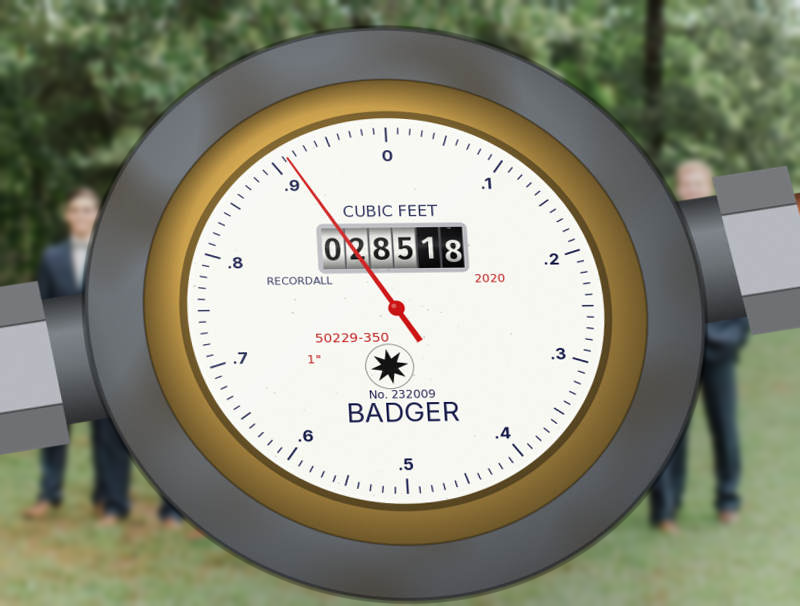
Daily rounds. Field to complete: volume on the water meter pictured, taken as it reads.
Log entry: 28517.91 ft³
